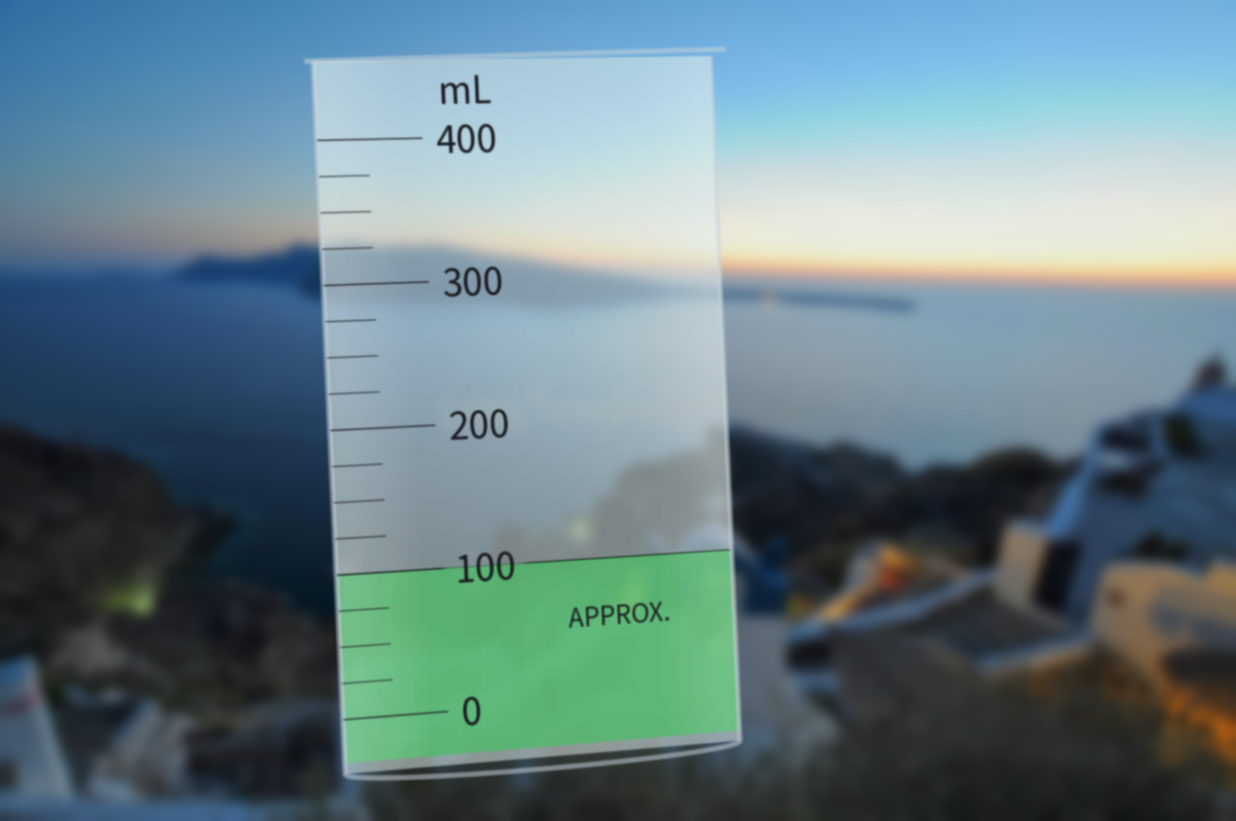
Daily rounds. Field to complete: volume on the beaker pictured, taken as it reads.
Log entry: 100 mL
